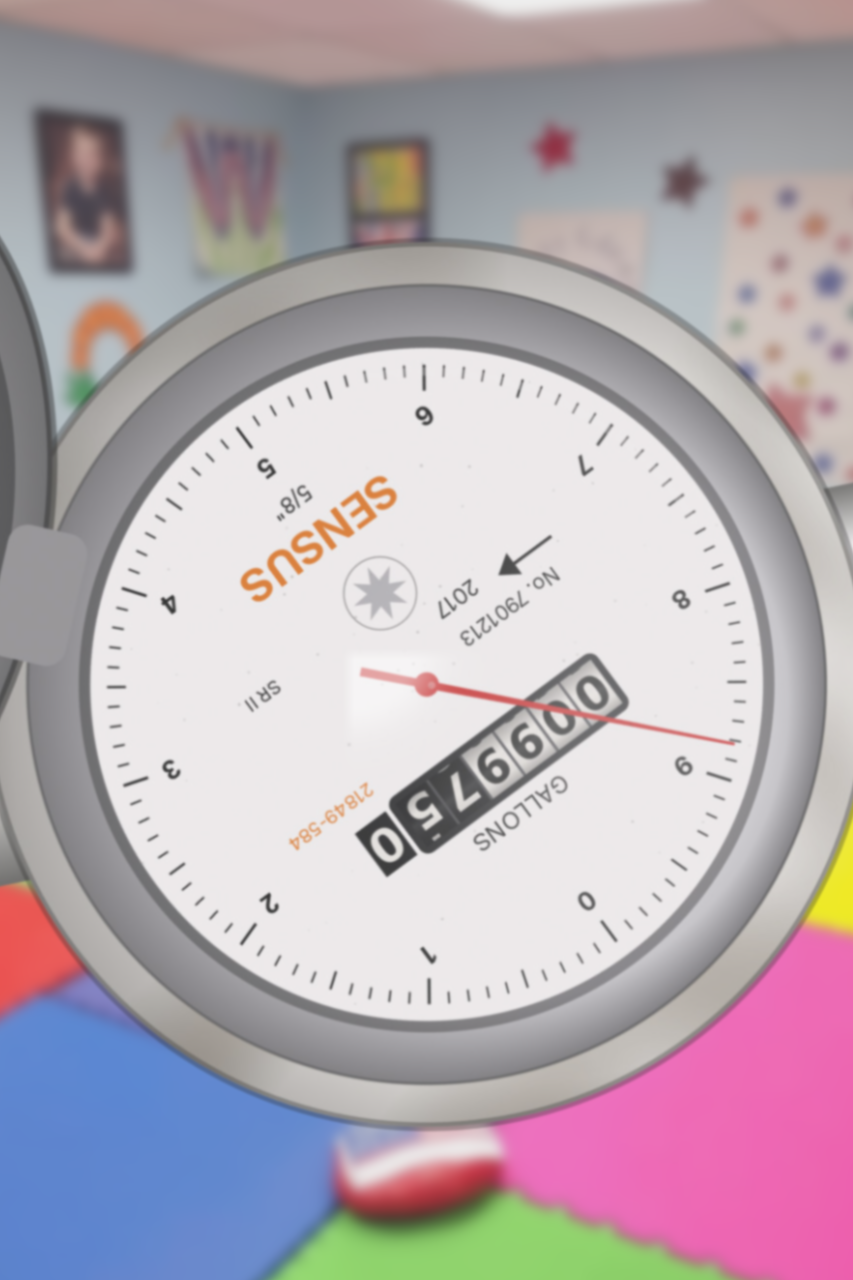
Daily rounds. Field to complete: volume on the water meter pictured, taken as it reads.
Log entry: 99748.8 gal
